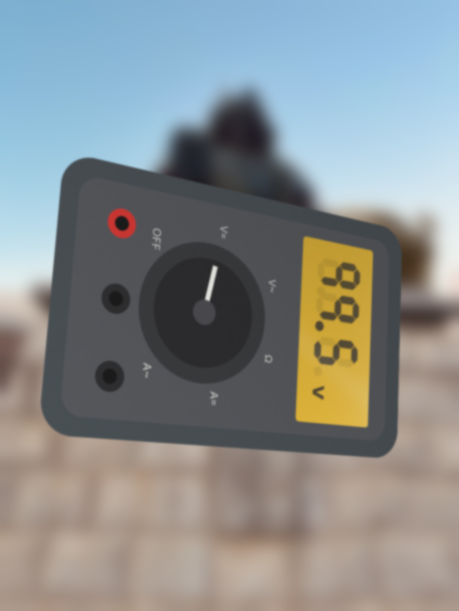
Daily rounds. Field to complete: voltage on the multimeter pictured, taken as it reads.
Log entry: 99.5 V
